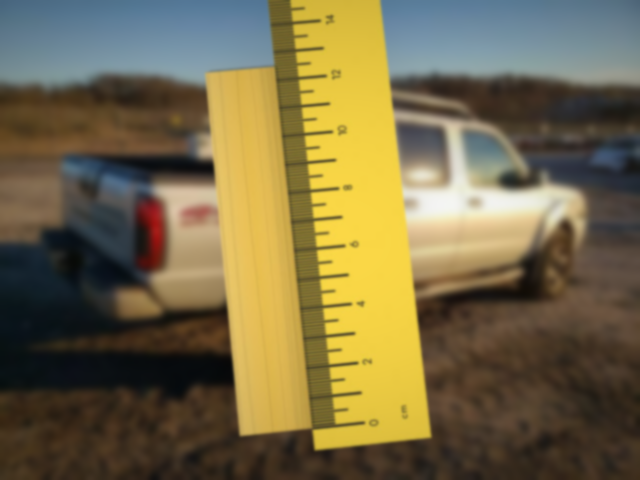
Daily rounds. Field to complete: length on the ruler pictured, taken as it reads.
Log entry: 12.5 cm
